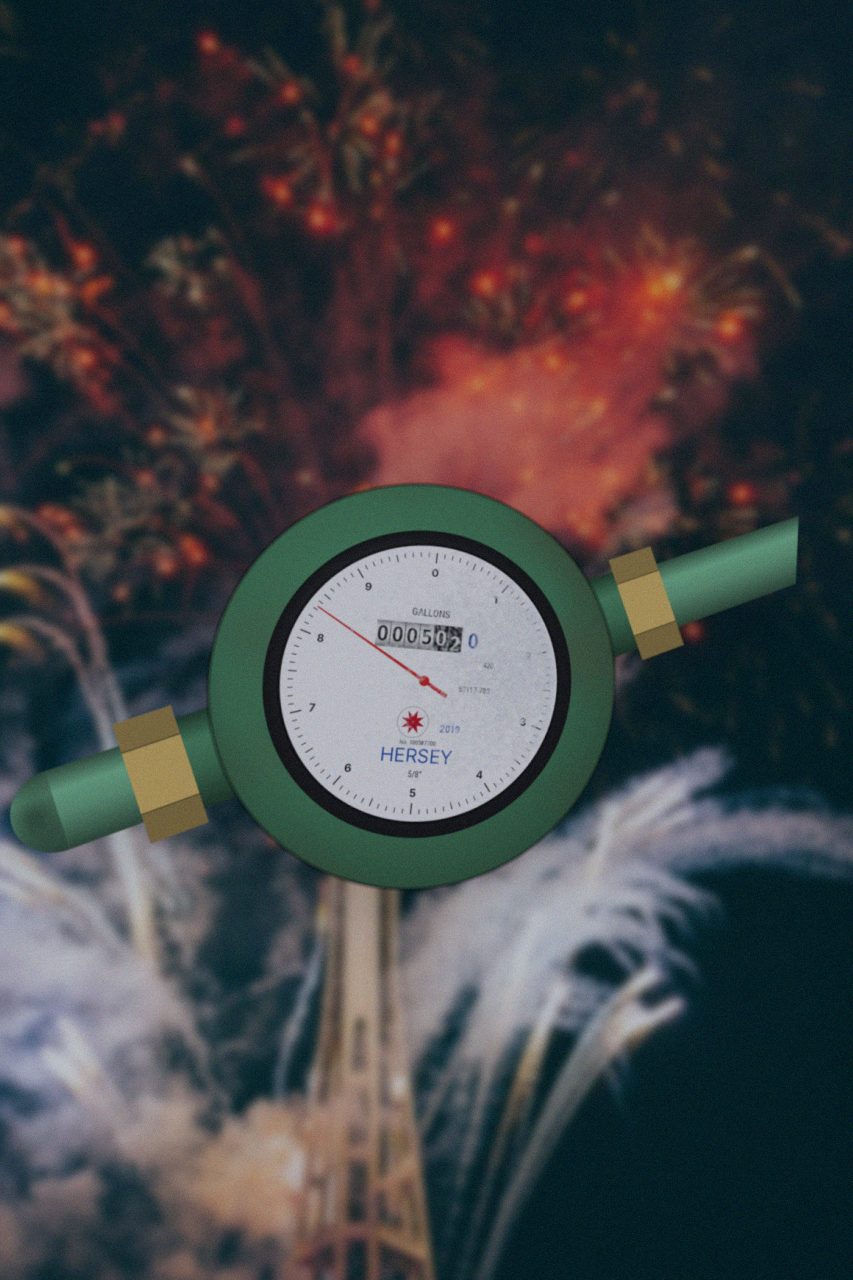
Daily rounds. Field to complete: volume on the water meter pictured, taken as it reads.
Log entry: 5018.3 gal
